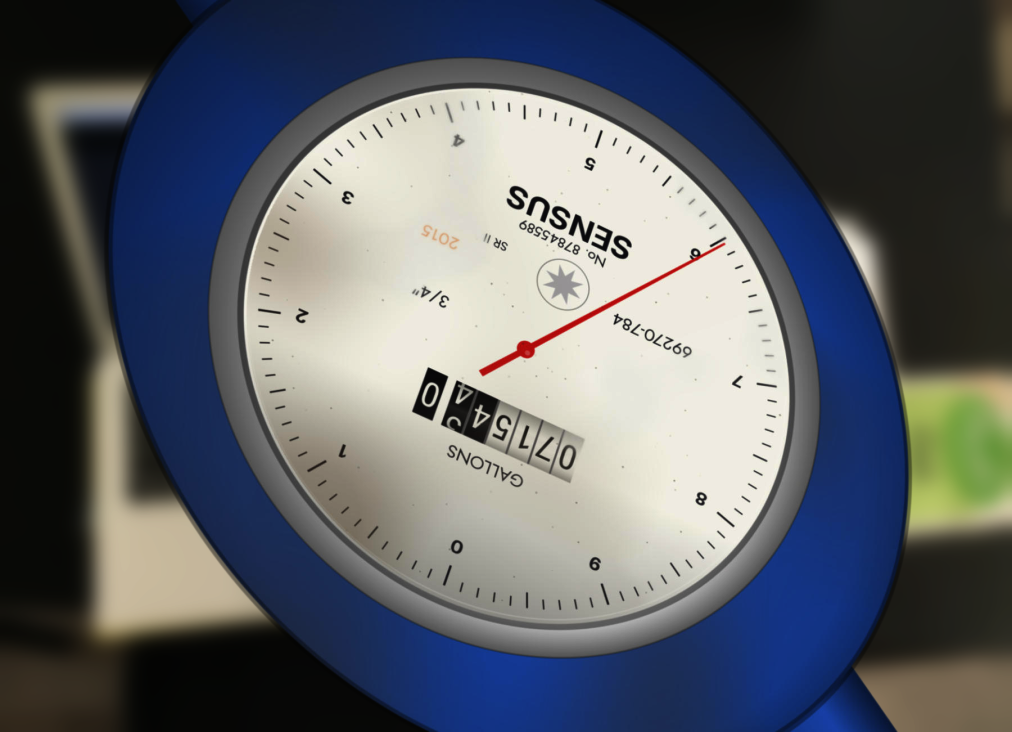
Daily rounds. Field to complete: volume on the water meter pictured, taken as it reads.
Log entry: 715436.0 gal
